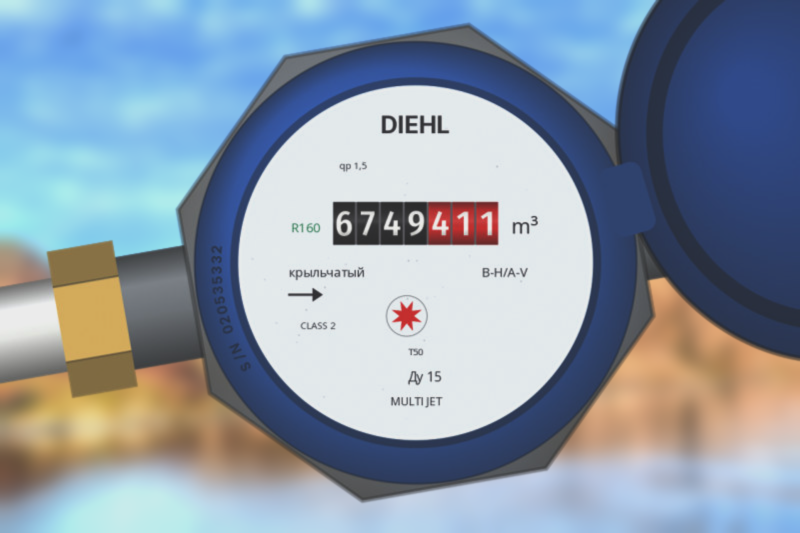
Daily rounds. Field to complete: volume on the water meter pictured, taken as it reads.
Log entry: 6749.411 m³
